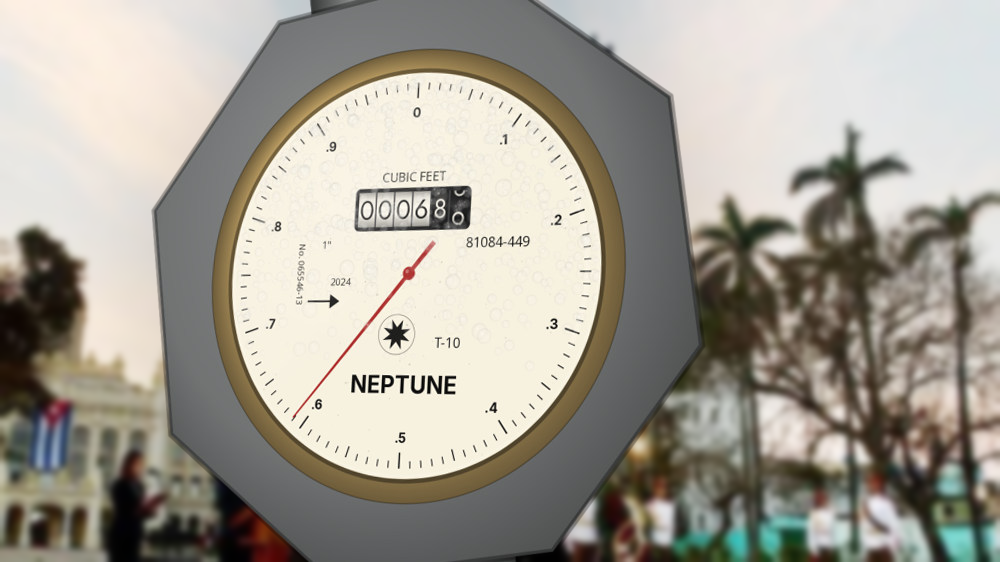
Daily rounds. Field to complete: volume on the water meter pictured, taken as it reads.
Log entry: 688.61 ft³
